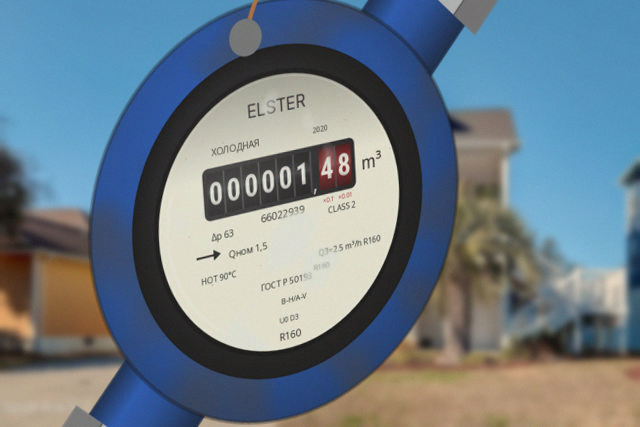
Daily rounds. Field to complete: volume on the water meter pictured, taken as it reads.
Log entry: 1.48 m³
